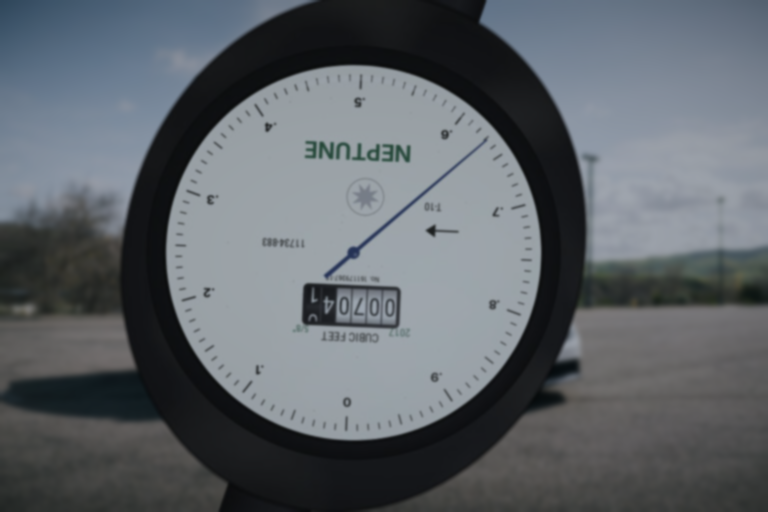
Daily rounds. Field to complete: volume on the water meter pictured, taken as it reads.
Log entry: 7040.63 ft³
